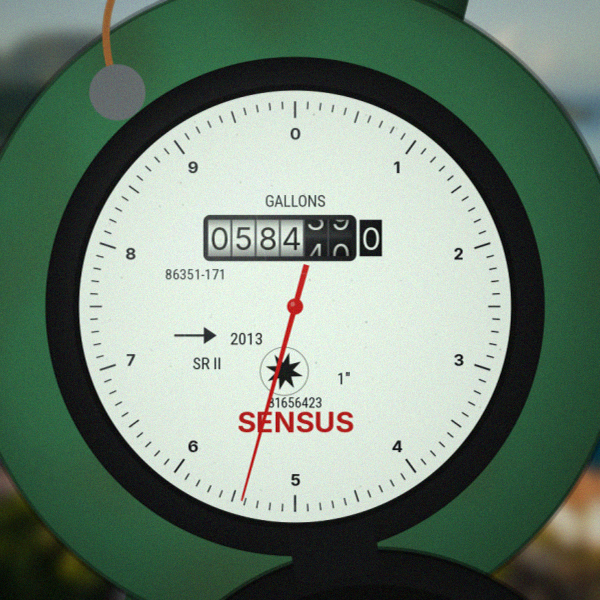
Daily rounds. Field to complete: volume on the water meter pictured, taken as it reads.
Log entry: 584395.4 gal
